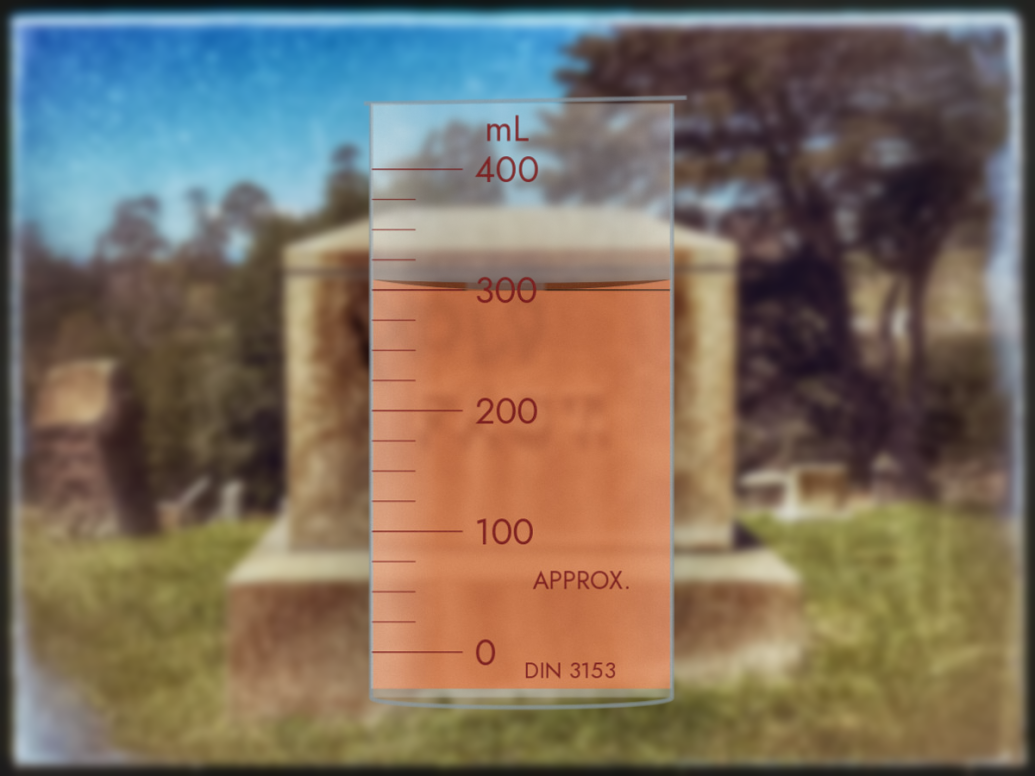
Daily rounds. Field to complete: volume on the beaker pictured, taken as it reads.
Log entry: 300 mL
